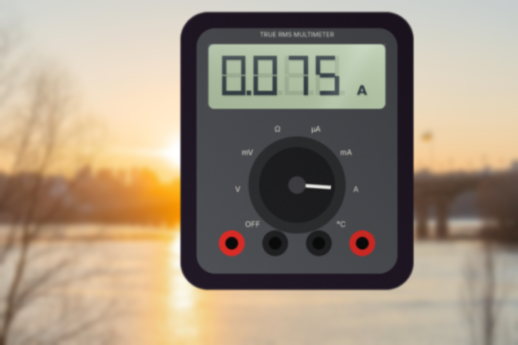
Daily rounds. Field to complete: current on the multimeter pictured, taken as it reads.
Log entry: 0.075 A
